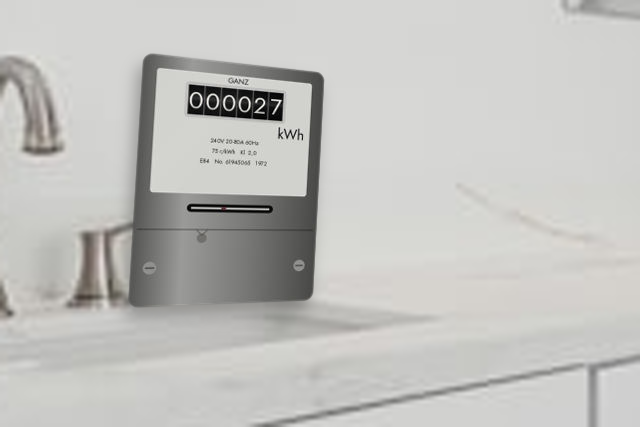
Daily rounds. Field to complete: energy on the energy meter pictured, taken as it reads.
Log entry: 27 kWh
